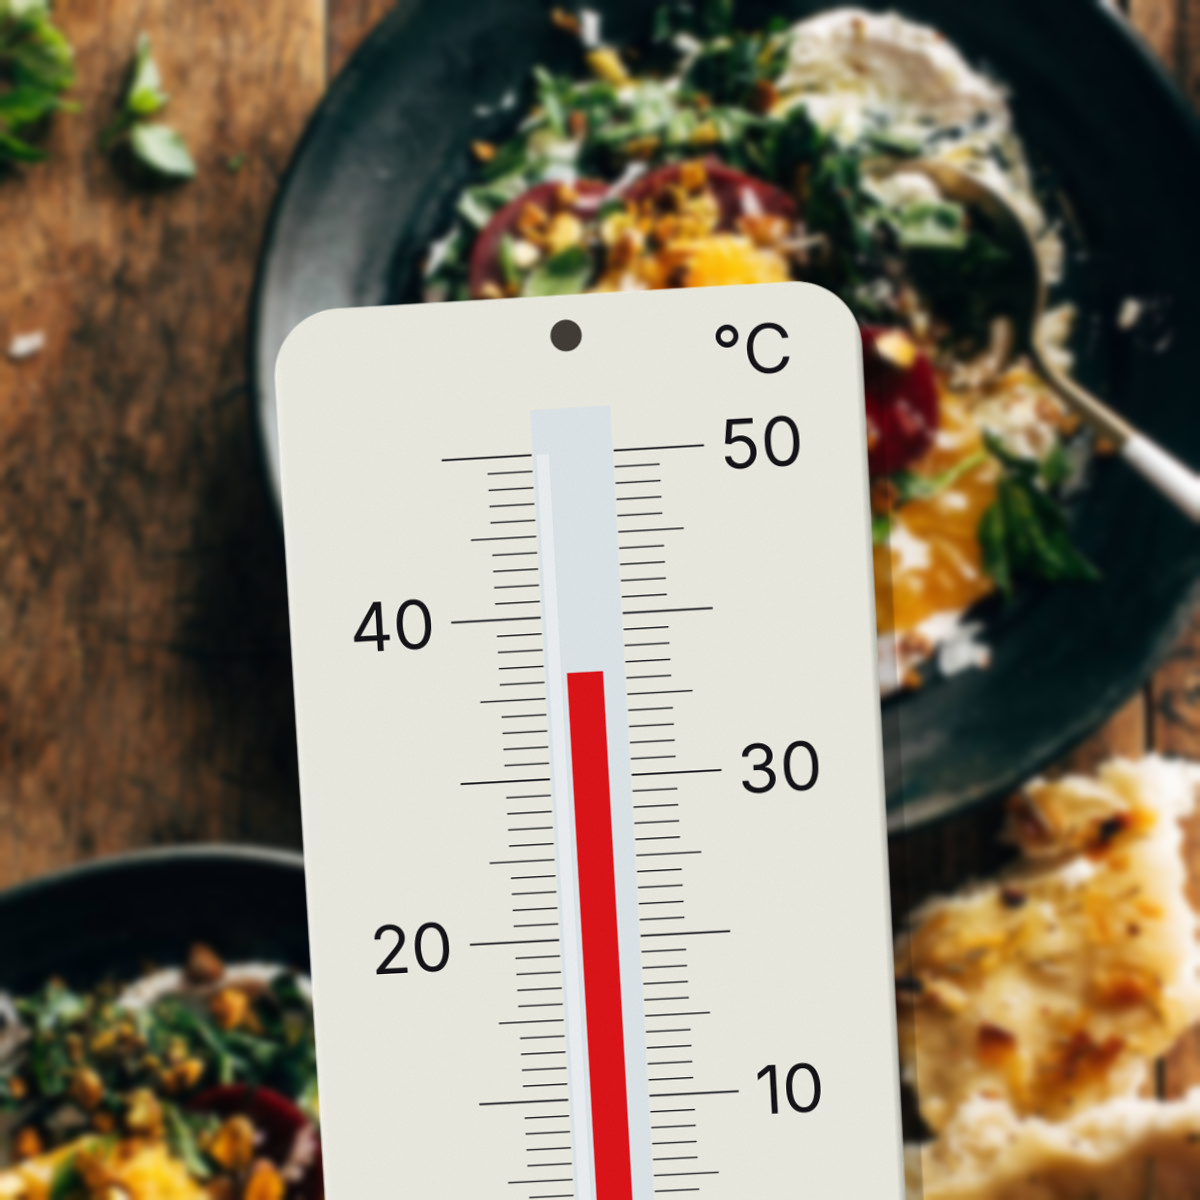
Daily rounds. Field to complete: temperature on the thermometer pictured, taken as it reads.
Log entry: 36.5 °C
